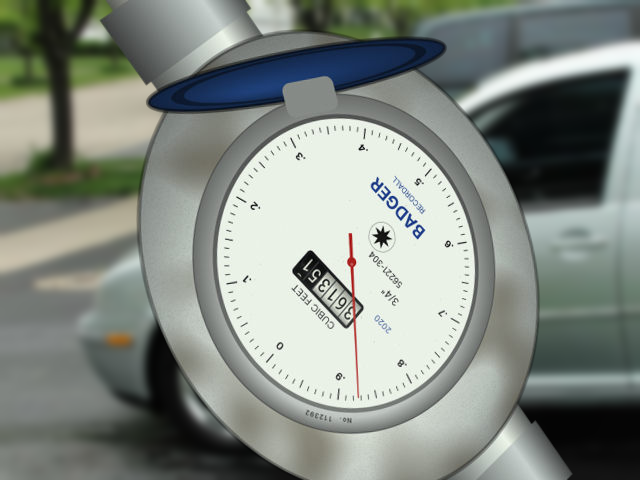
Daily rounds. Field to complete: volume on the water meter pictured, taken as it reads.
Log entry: 361350.87 ft³
